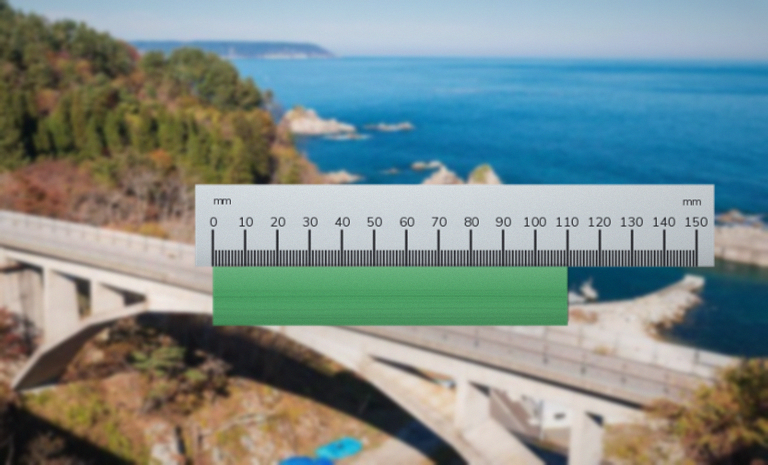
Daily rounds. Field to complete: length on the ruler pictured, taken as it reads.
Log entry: 110 mm
